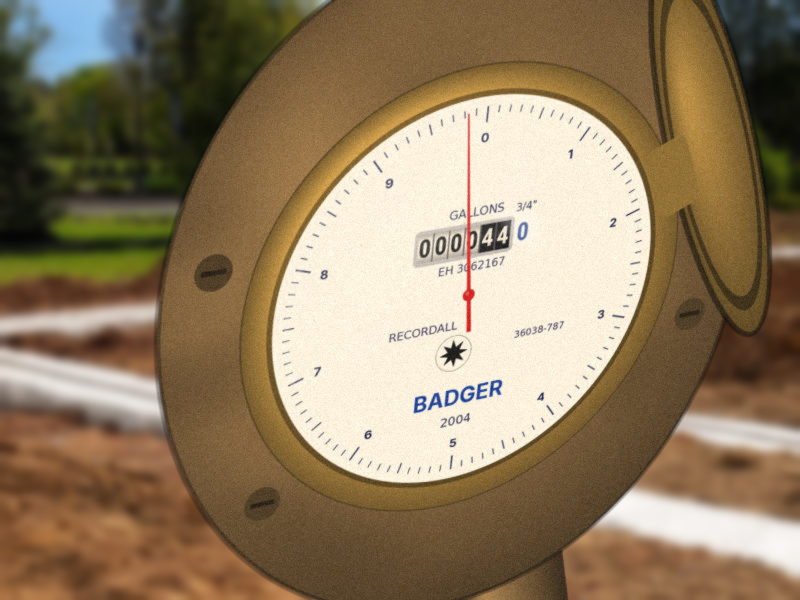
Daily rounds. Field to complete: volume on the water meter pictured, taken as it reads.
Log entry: 439.8 gal
